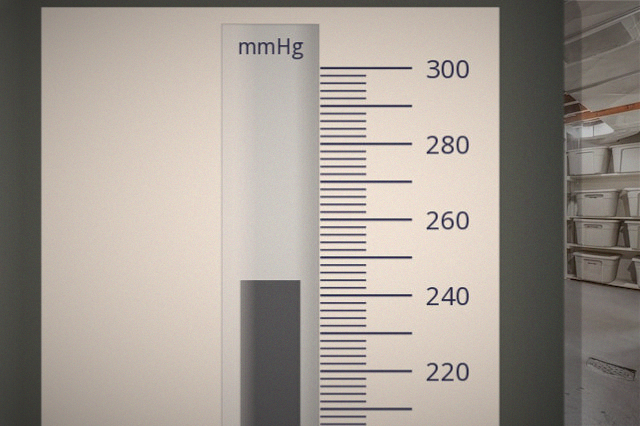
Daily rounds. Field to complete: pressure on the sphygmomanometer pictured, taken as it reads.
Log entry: 244 mmHg
